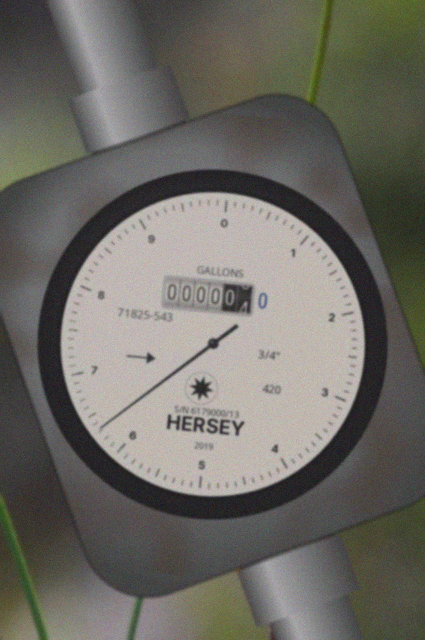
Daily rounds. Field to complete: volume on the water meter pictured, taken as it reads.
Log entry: 36.3 gal
